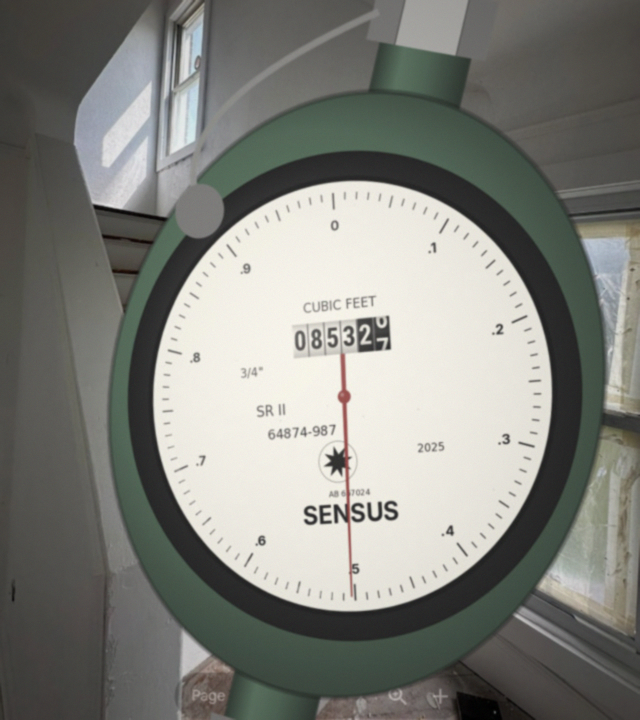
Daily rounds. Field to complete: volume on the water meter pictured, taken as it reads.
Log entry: 85326.50 ft³
